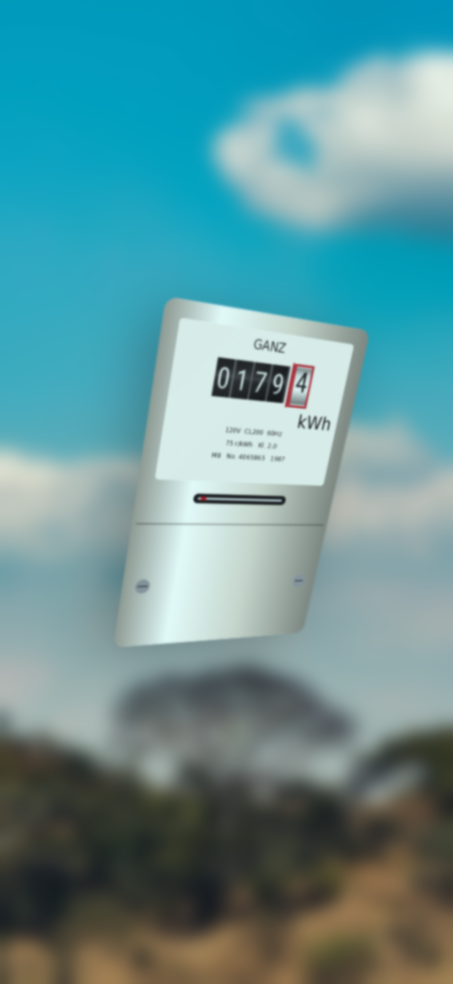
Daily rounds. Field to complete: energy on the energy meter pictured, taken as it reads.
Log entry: 179.4 kWh
